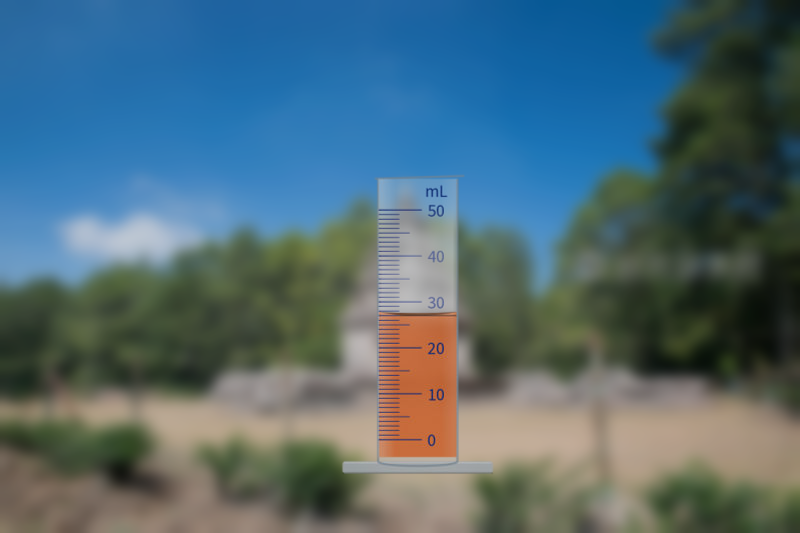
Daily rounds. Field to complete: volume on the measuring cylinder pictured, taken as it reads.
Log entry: 27 mL
